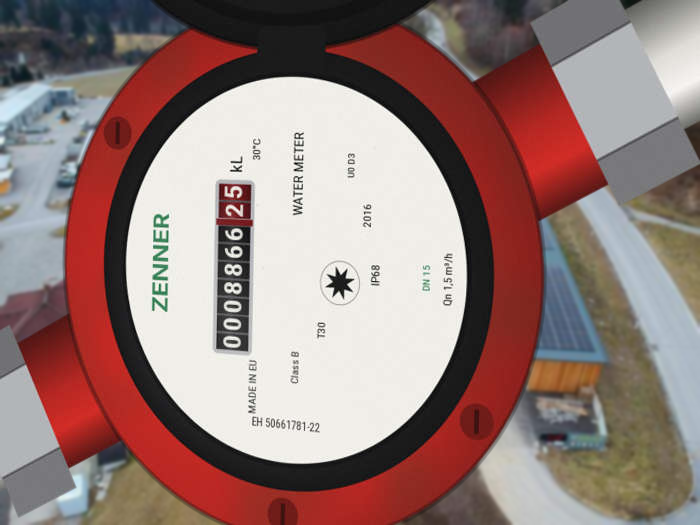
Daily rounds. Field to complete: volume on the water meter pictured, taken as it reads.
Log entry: 8866.25 kL
